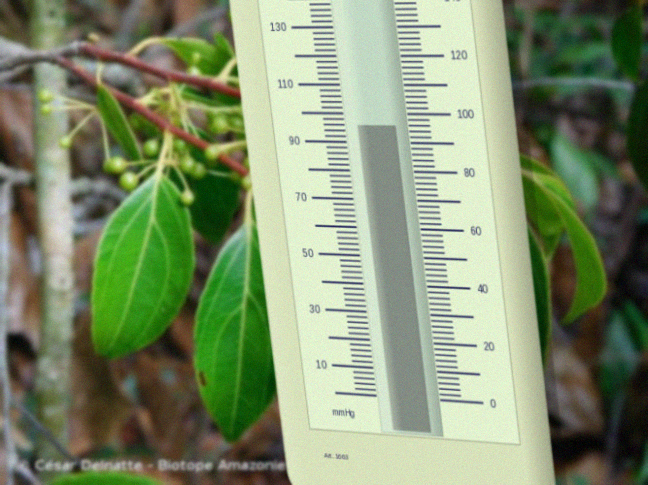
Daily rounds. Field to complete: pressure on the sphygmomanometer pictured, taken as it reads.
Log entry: 96 mmHg
